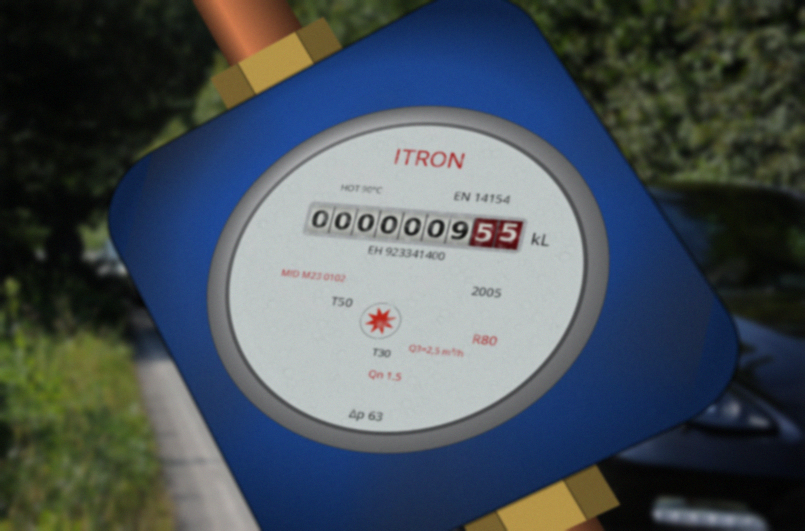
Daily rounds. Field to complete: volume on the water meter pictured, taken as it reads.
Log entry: 9.55 kL
